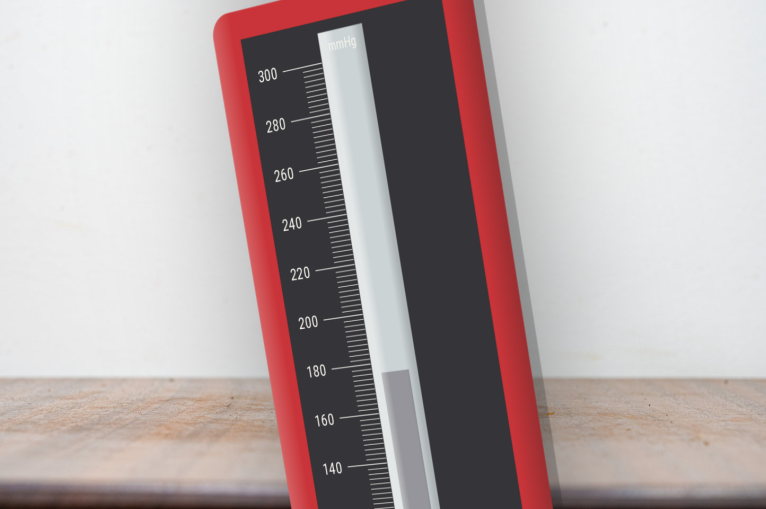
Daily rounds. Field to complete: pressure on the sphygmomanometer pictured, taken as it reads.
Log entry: 176 mmHg
